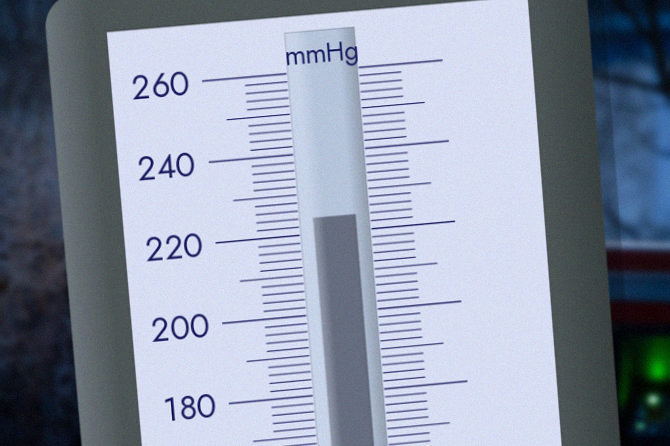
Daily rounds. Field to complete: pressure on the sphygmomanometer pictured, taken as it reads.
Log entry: 224 mmHg
